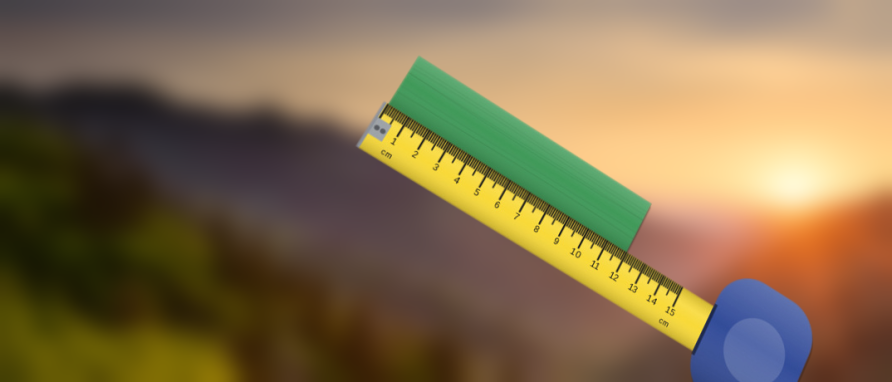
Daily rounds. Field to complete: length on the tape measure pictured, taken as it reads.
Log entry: 12 cm
